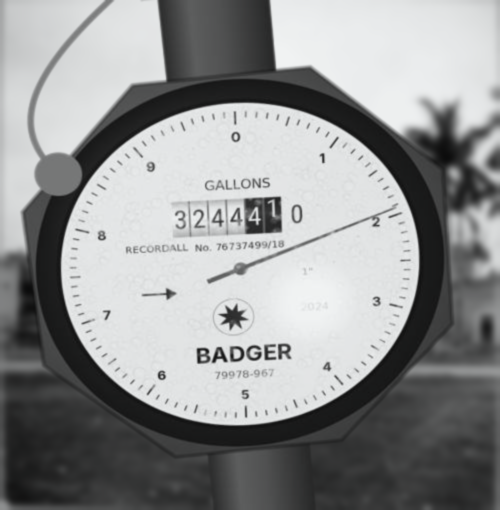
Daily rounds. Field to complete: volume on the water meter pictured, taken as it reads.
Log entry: 3244411.9 gal
